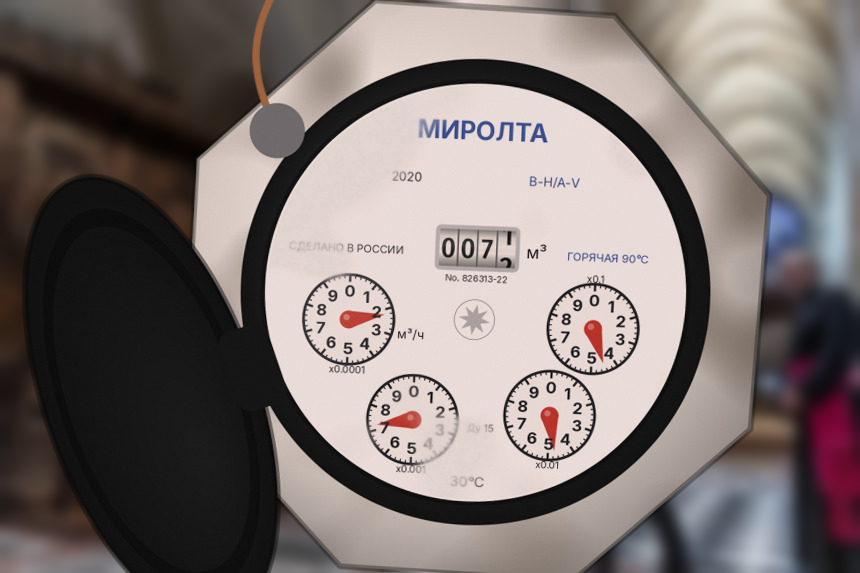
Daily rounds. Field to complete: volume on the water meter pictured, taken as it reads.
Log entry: 71.4472 m³
